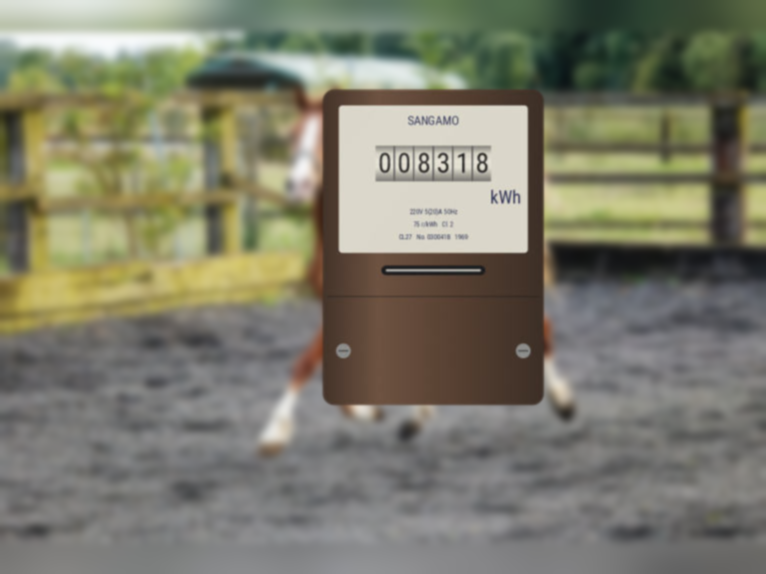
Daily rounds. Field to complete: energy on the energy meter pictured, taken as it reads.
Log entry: 8318 kWh
